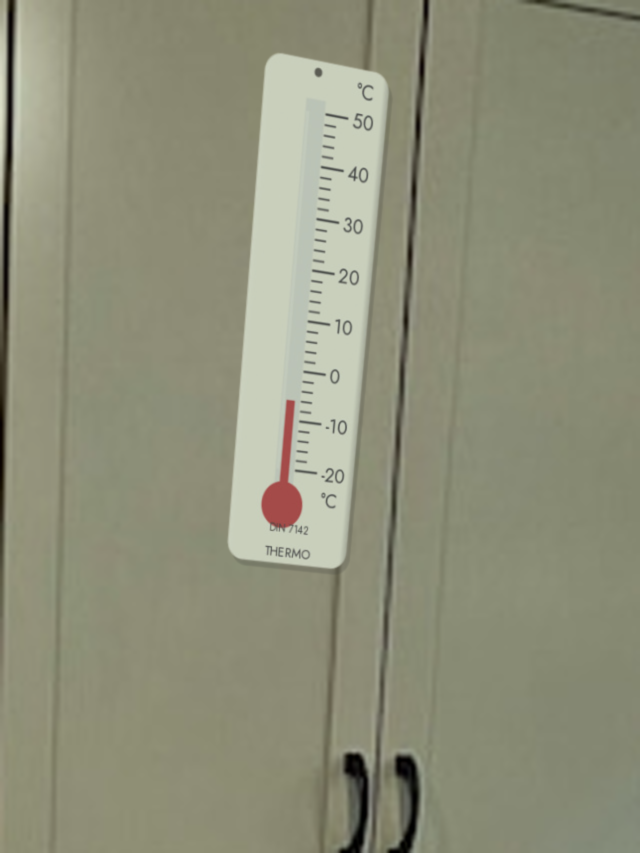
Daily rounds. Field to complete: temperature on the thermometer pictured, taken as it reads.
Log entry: -6 °C
